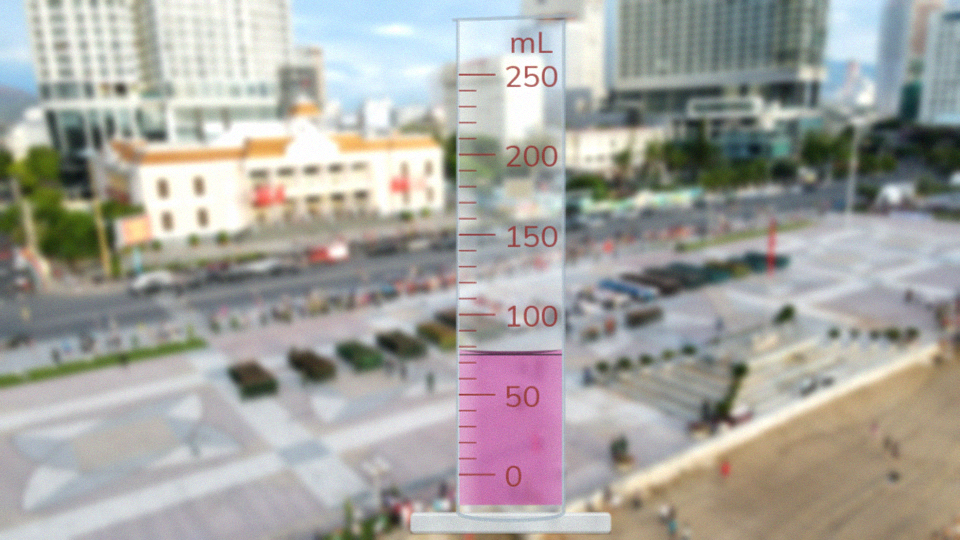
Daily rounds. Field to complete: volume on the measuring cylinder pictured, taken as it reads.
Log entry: 75 mL
